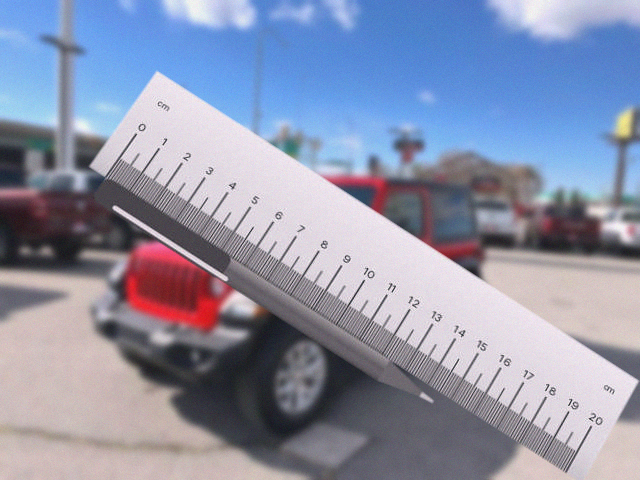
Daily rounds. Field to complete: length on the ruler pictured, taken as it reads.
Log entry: 14.5 cm
